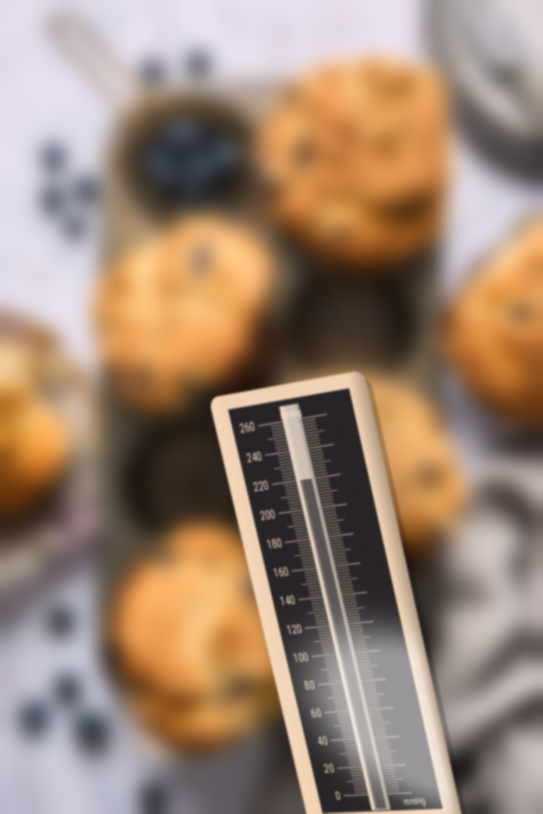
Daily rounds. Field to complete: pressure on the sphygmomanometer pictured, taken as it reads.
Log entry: 220 mmHg
